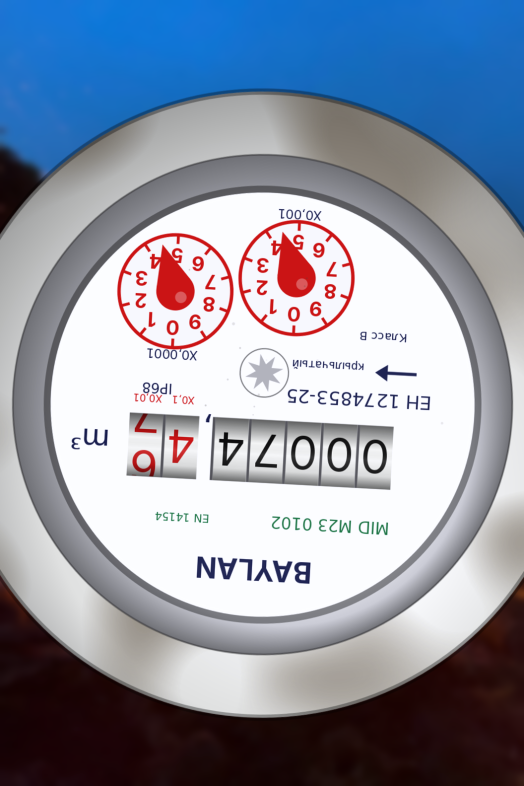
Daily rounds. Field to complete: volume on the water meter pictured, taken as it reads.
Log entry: 74.4644 m³
